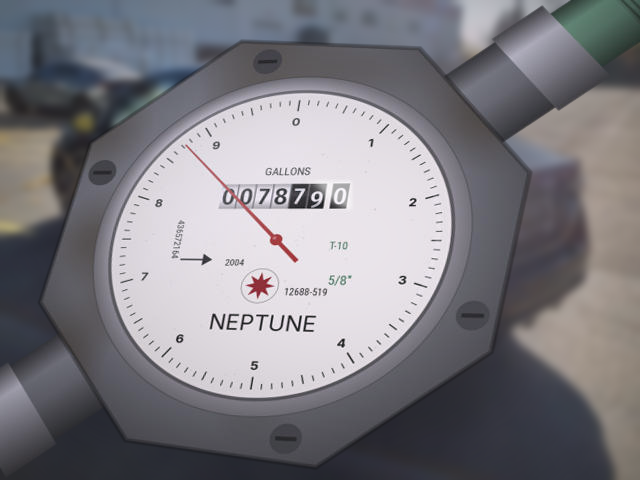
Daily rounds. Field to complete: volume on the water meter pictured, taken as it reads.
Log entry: 78788.7 gal
